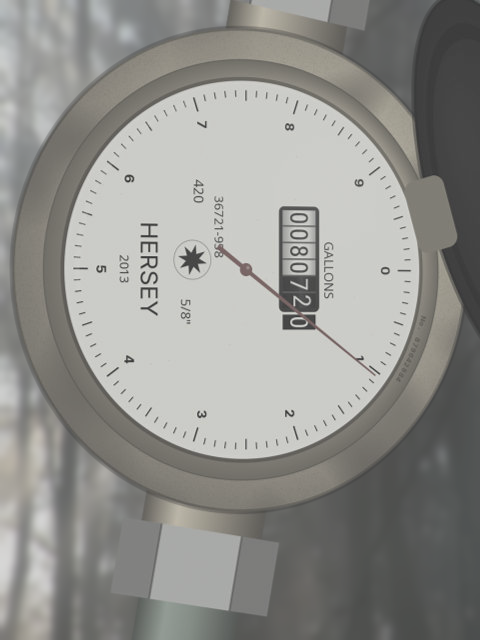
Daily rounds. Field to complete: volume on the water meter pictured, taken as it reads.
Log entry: 80721.0 gal
